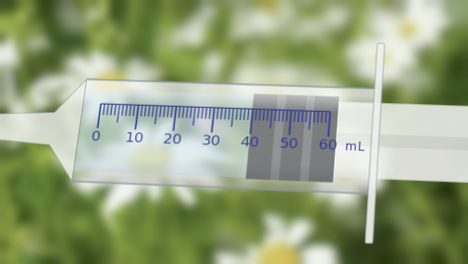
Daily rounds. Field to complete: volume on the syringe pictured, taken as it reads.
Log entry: 40 mL
